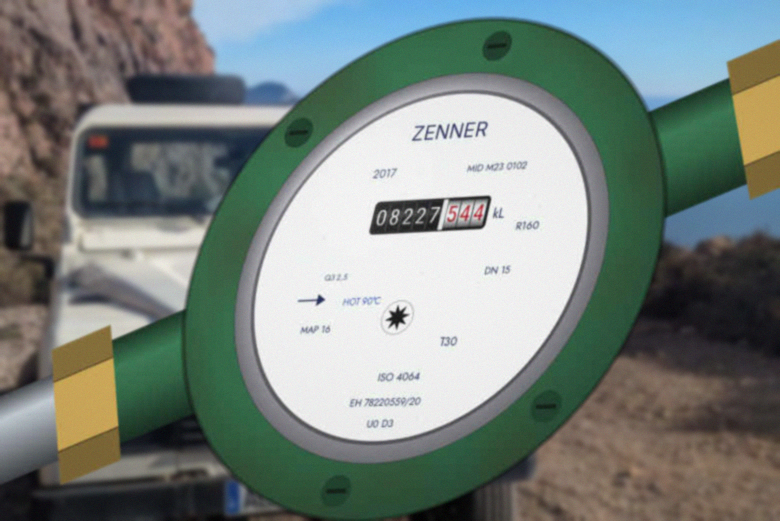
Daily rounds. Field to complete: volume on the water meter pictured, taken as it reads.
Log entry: 8227.544 kL
